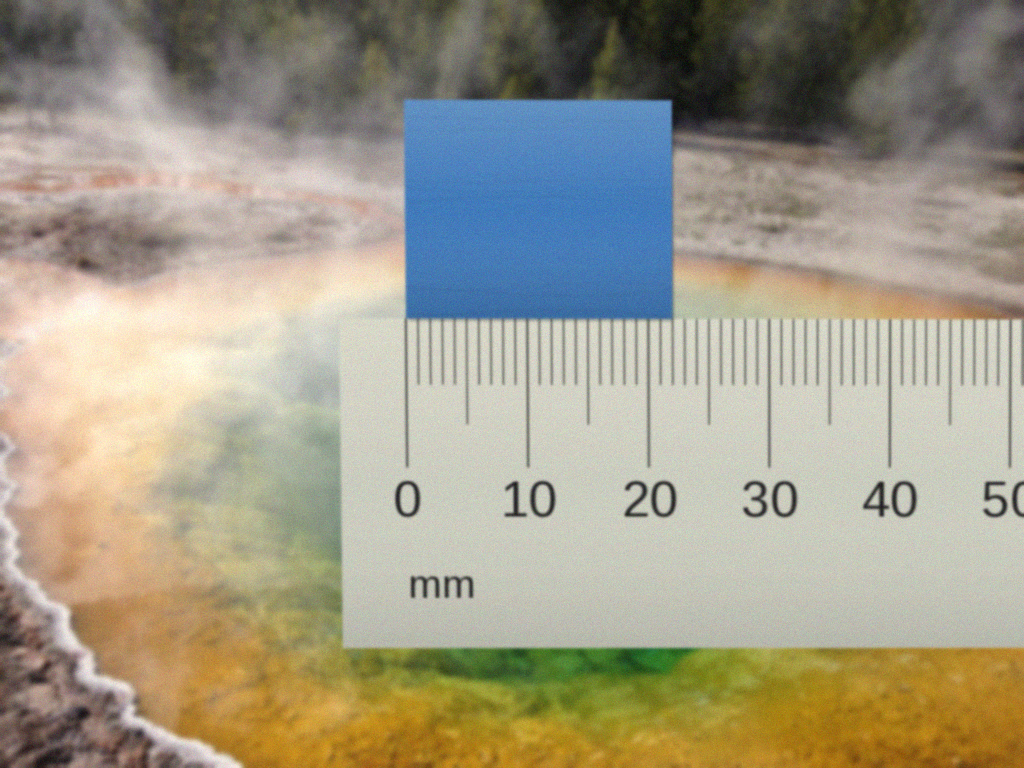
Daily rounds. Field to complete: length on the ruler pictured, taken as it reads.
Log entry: 22 mm
